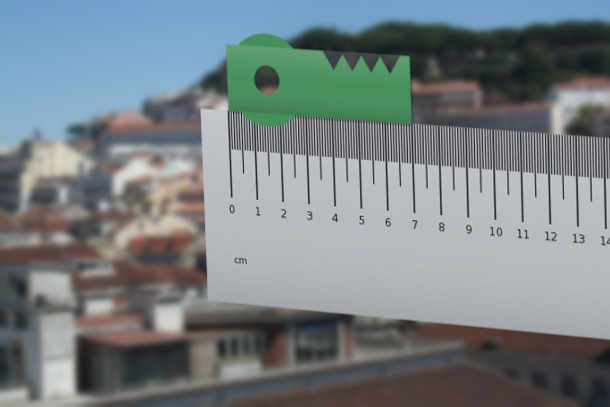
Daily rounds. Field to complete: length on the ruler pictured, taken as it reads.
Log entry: 7 cm
